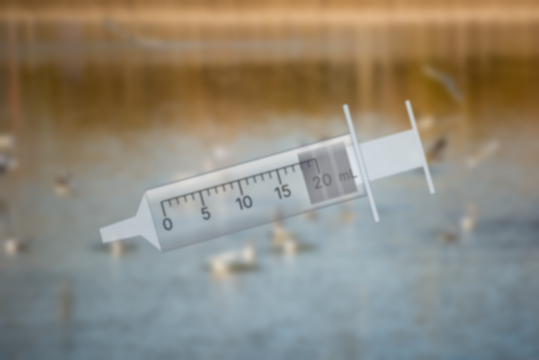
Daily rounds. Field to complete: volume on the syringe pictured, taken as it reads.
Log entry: 18 mL
